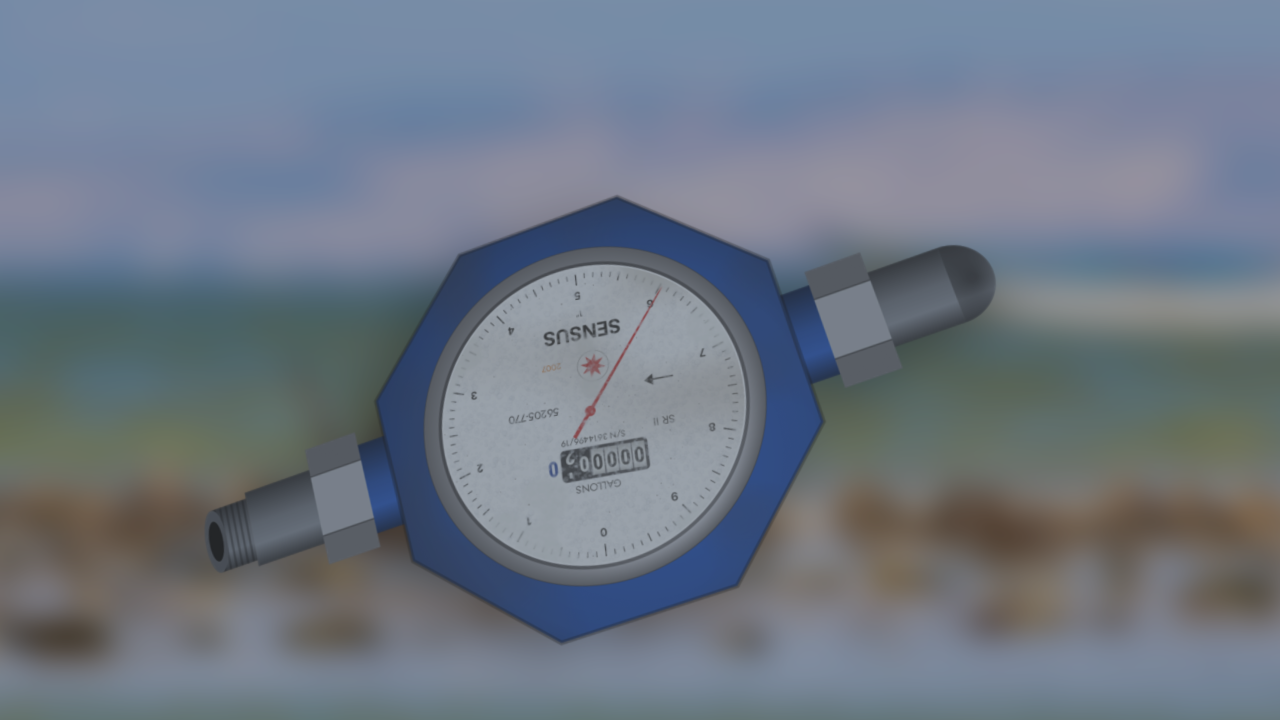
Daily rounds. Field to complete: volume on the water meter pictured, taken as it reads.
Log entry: 16.0 gal
